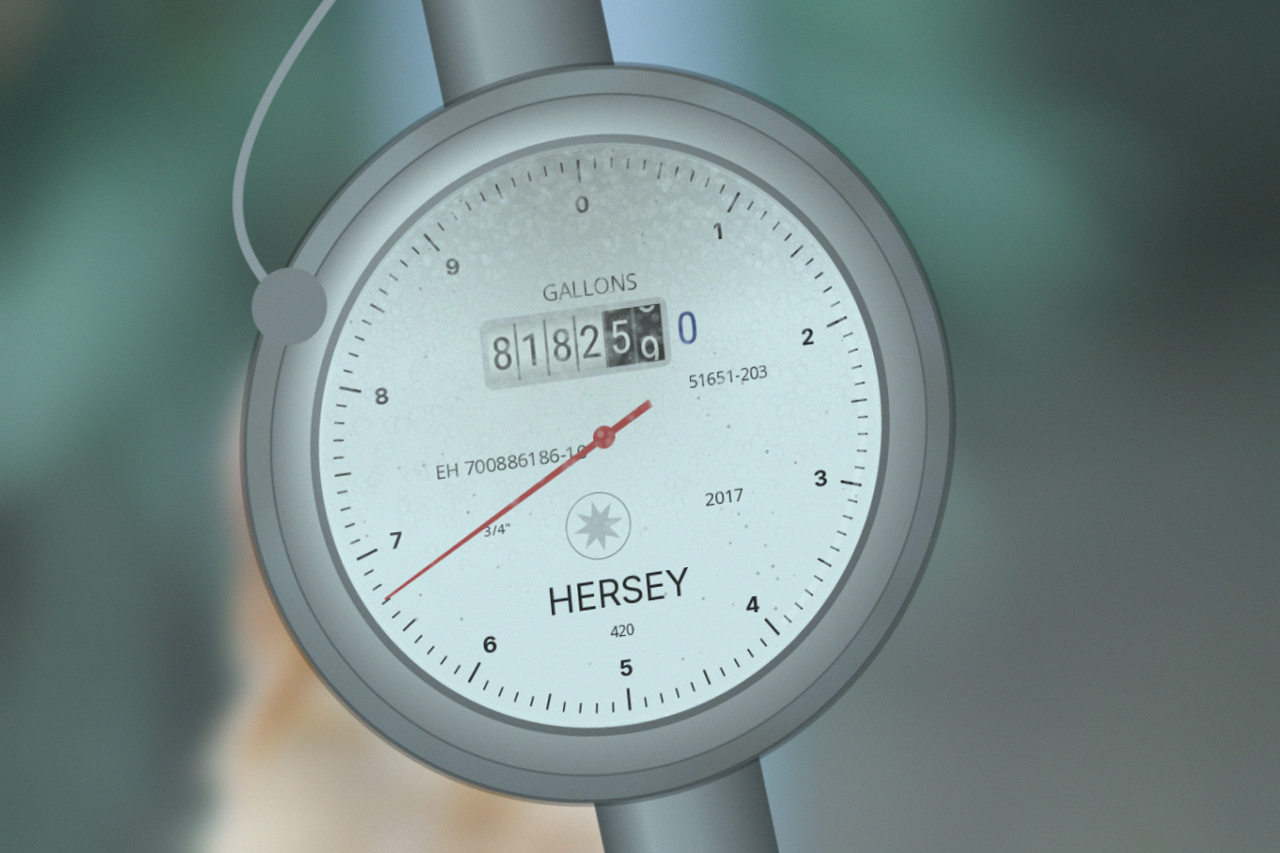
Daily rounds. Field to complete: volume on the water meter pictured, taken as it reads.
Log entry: 8182586.7 gal
